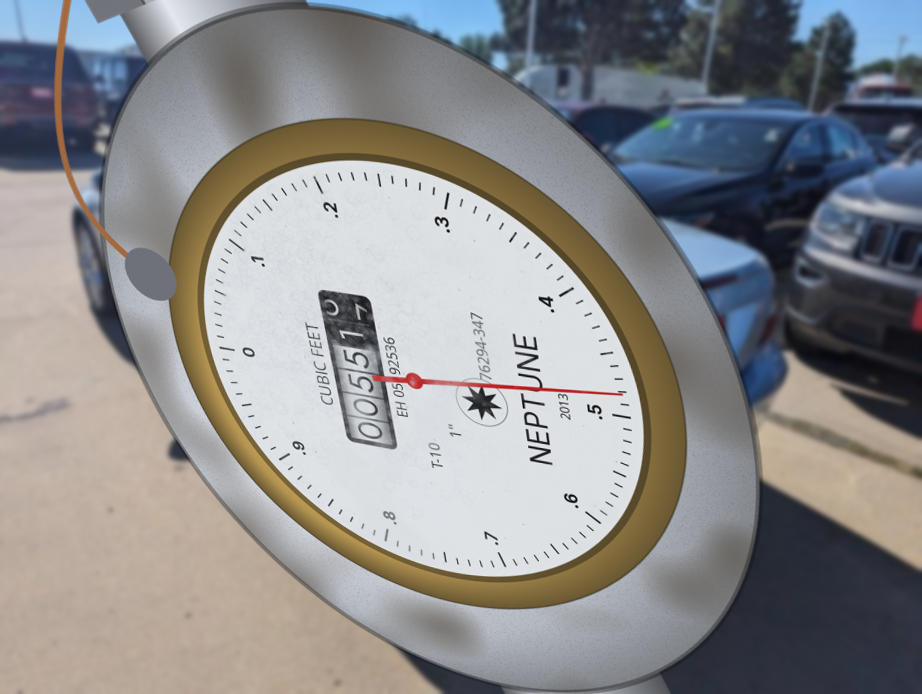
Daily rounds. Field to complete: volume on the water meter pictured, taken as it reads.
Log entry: 5516.48 ft³
